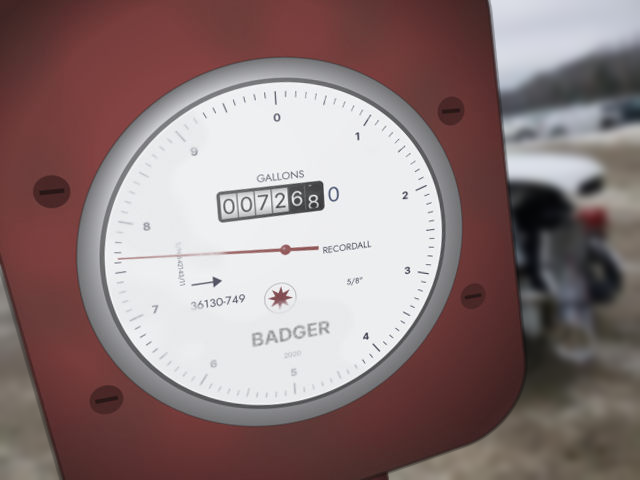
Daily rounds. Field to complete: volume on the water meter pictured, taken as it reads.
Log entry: 72677.6 gal
